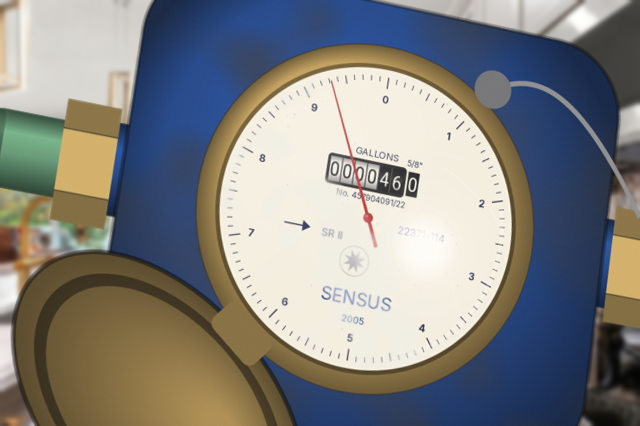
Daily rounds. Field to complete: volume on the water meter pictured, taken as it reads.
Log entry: 459.3 gal
